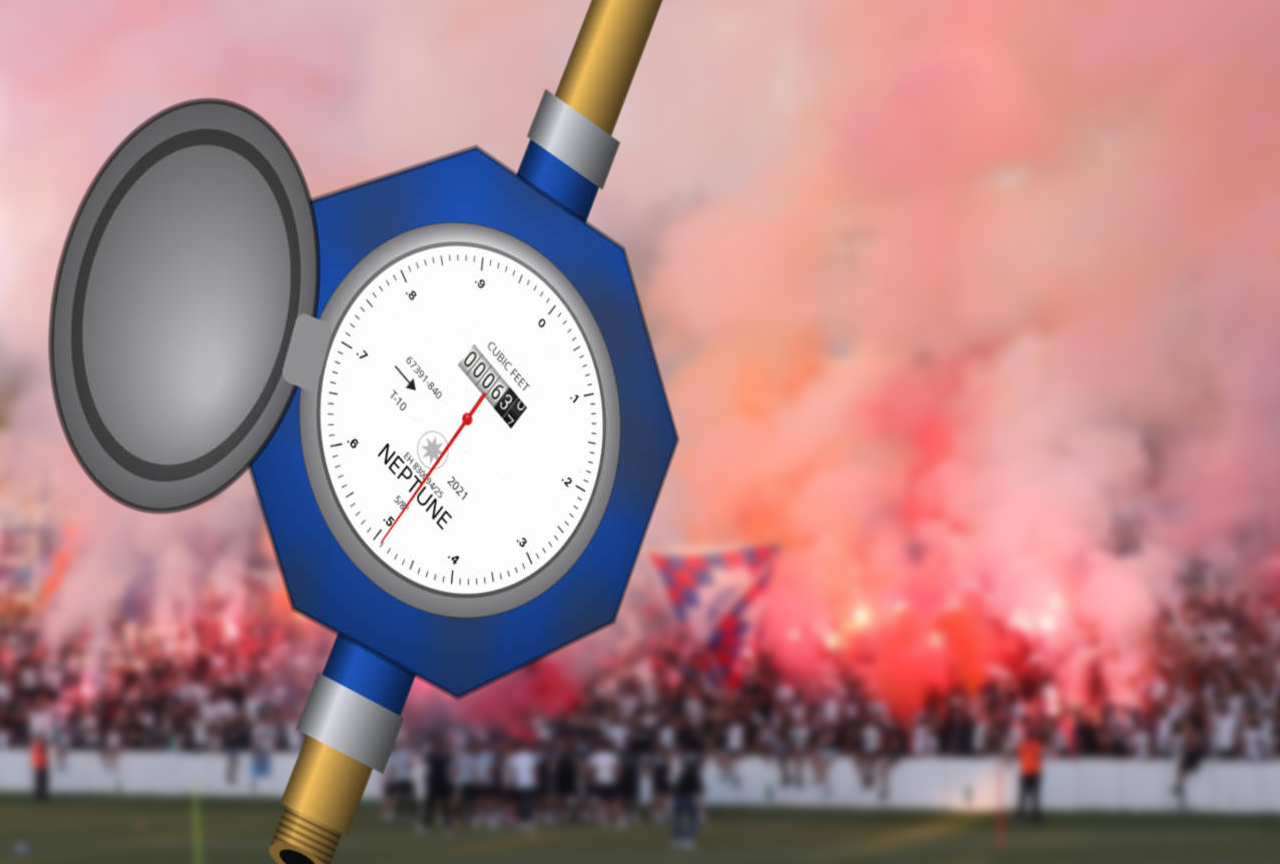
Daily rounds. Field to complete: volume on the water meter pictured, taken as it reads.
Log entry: 636.49 ft³
